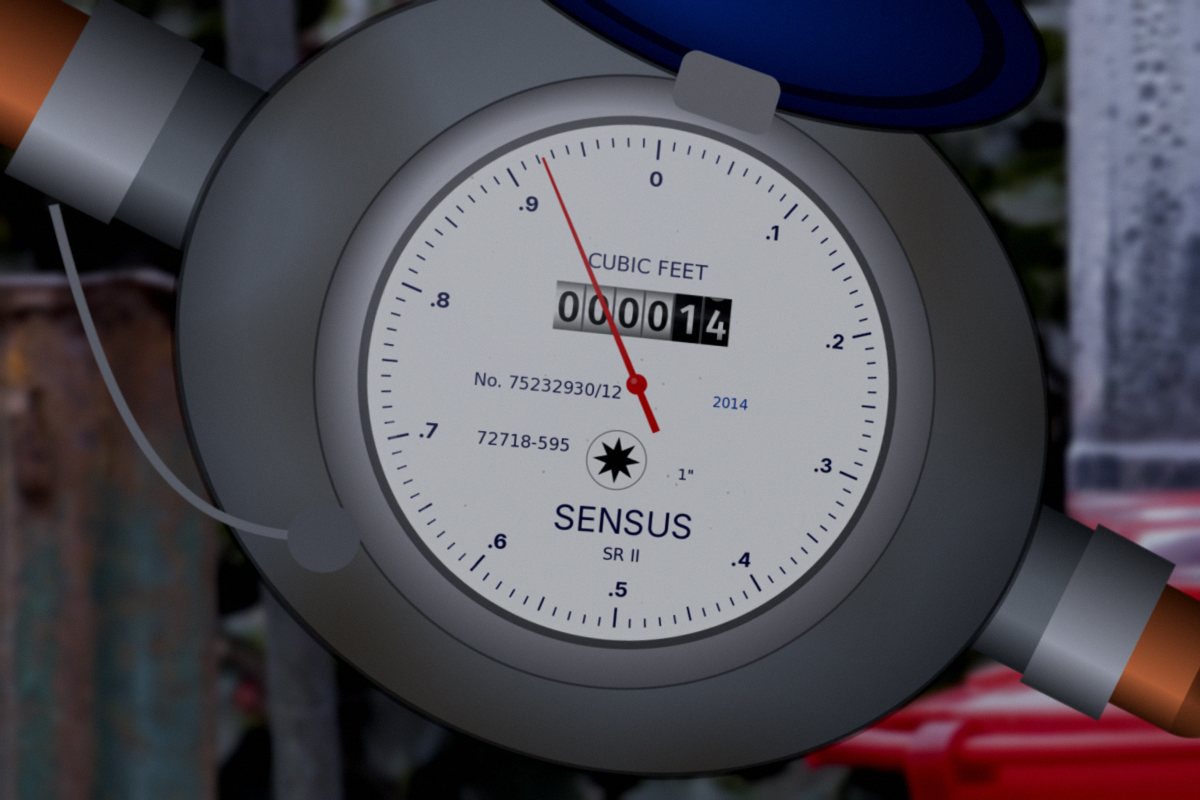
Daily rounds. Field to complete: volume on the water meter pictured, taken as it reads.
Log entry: 13.92 ft³
